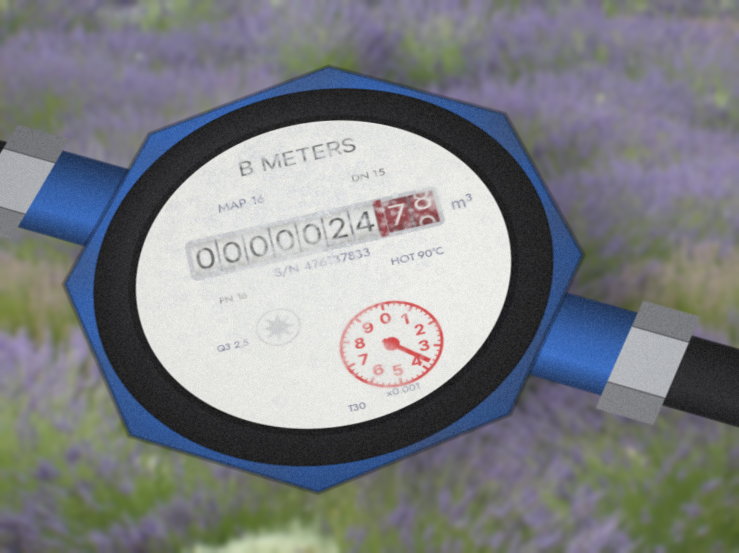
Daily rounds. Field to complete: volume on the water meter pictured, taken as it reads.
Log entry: 24.783 m³
